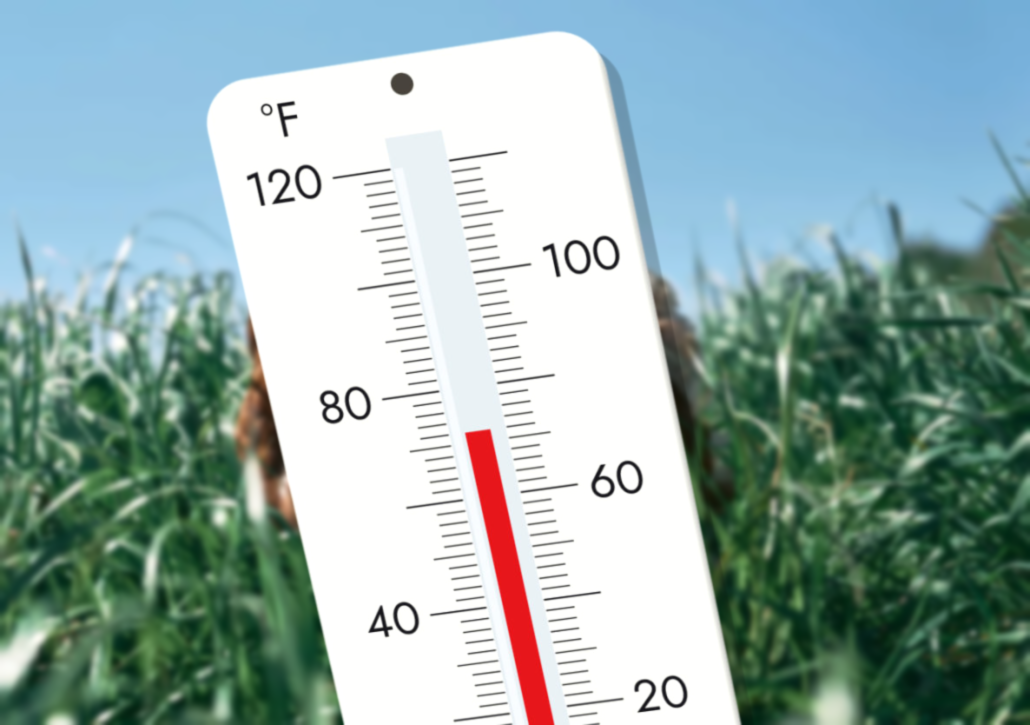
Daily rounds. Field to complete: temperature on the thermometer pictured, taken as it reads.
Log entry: 72 °F
